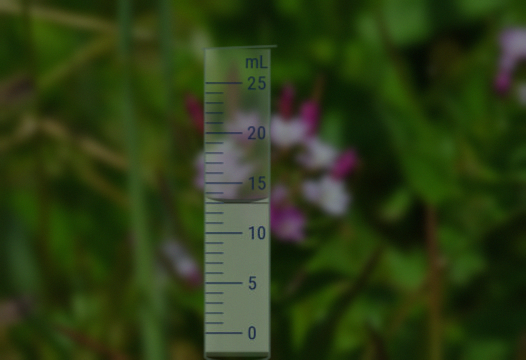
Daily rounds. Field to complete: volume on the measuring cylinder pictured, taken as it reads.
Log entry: 13 mL
